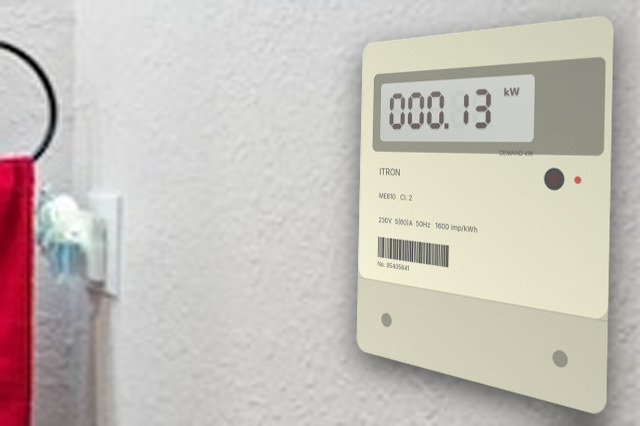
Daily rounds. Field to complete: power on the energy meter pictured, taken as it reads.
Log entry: 0.13 kW
